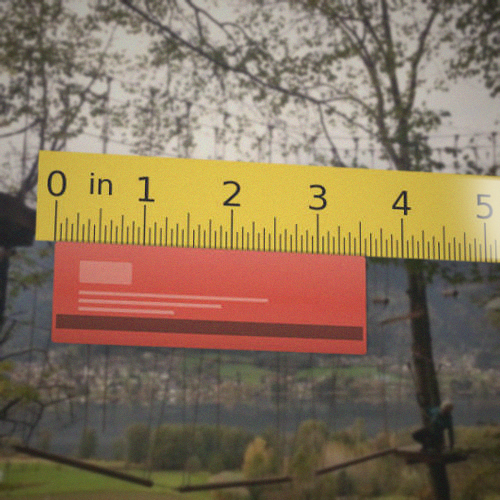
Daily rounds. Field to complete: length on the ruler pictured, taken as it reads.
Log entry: 3.5625 in
